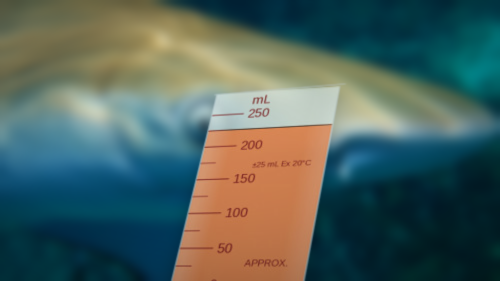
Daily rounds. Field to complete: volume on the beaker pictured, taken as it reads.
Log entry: 225 mL
